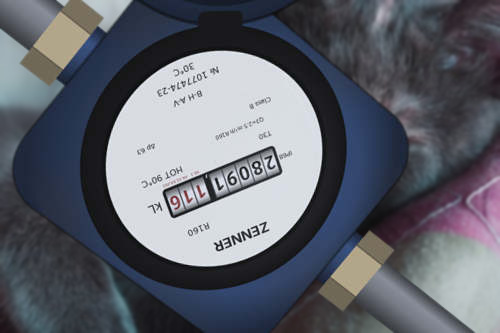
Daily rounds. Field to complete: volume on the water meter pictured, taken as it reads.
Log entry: 28091.116 kL
